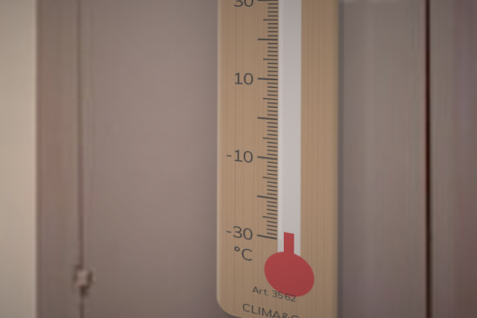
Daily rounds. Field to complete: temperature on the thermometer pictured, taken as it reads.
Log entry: -28 °C
